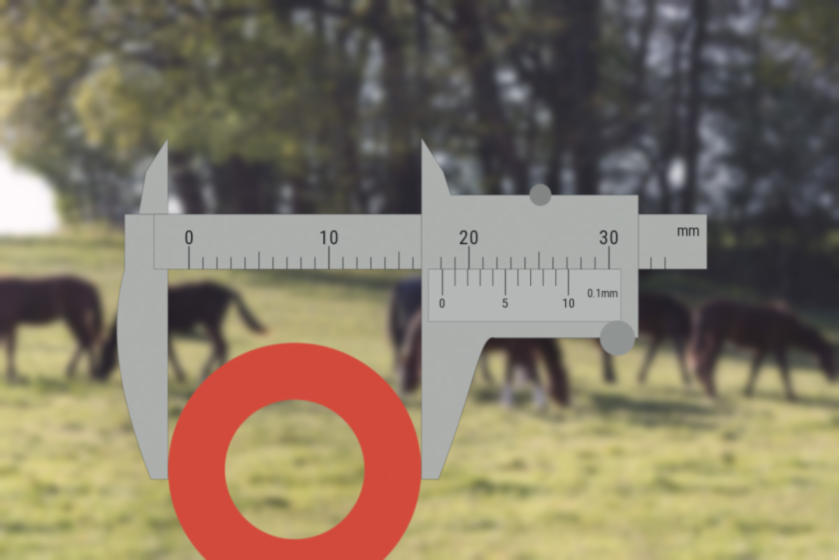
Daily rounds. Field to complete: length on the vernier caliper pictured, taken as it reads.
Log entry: 18.1 mm
